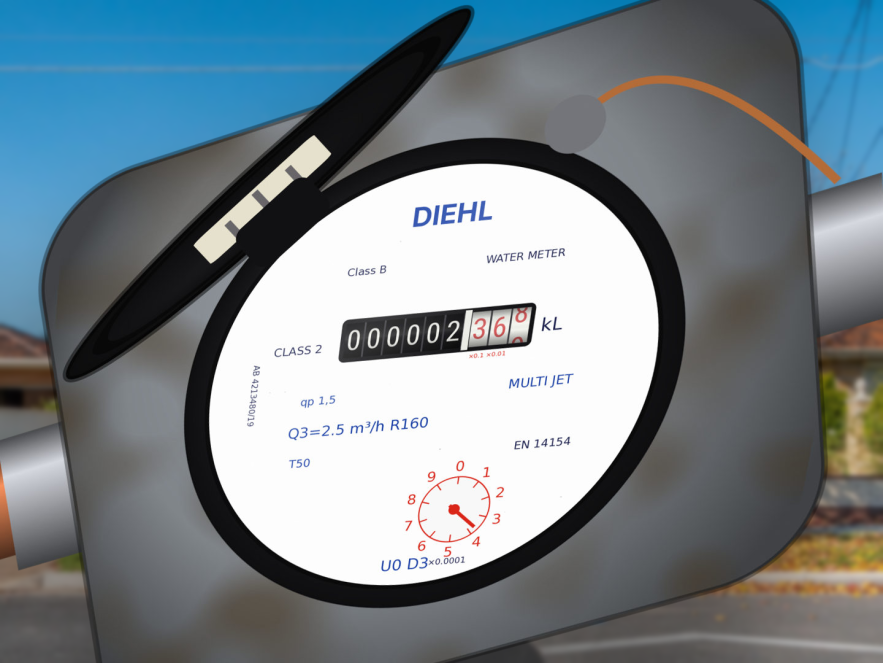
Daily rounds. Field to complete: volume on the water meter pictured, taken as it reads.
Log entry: 2.3683 kL
